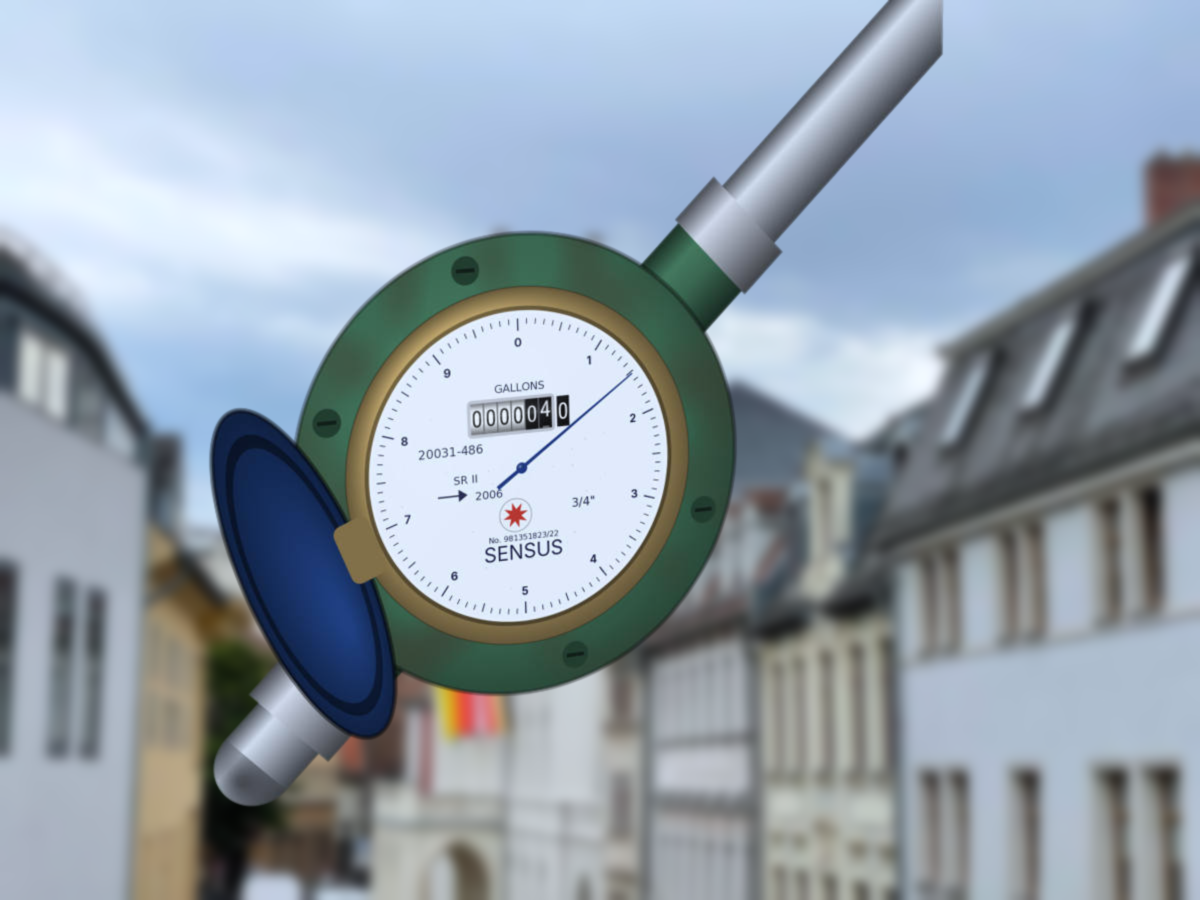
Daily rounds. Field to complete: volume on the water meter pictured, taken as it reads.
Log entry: 41.5 gal
